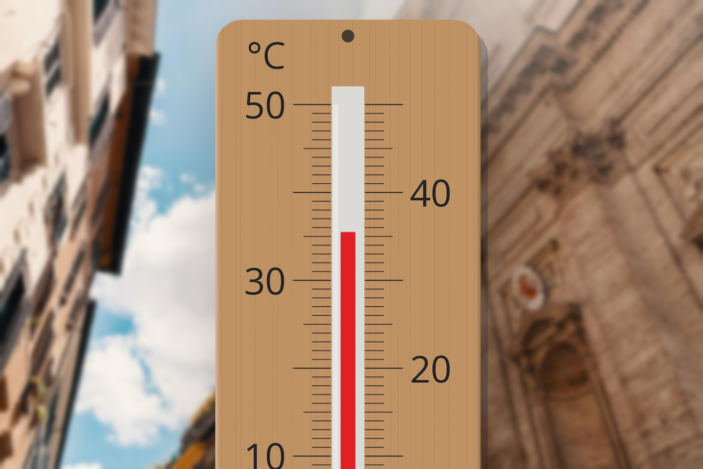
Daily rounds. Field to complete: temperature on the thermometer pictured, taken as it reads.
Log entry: 35.5 °C
